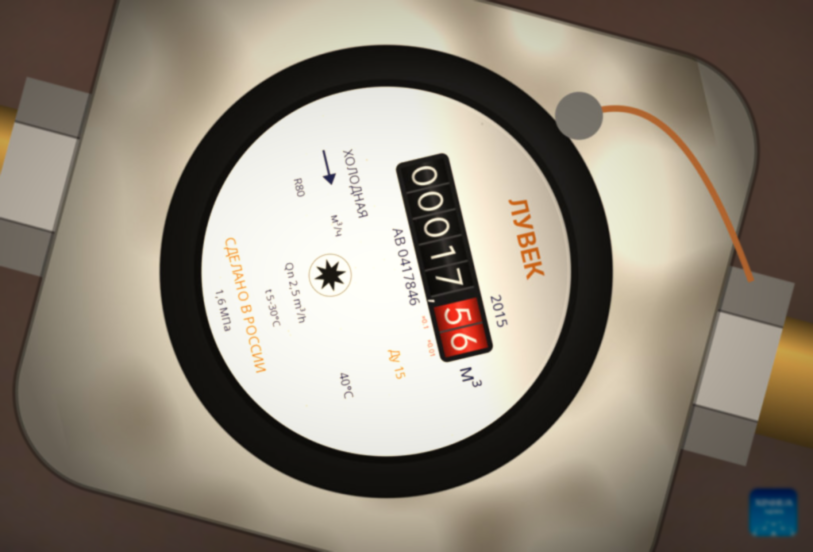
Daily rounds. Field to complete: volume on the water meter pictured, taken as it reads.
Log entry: 17.56 m³
